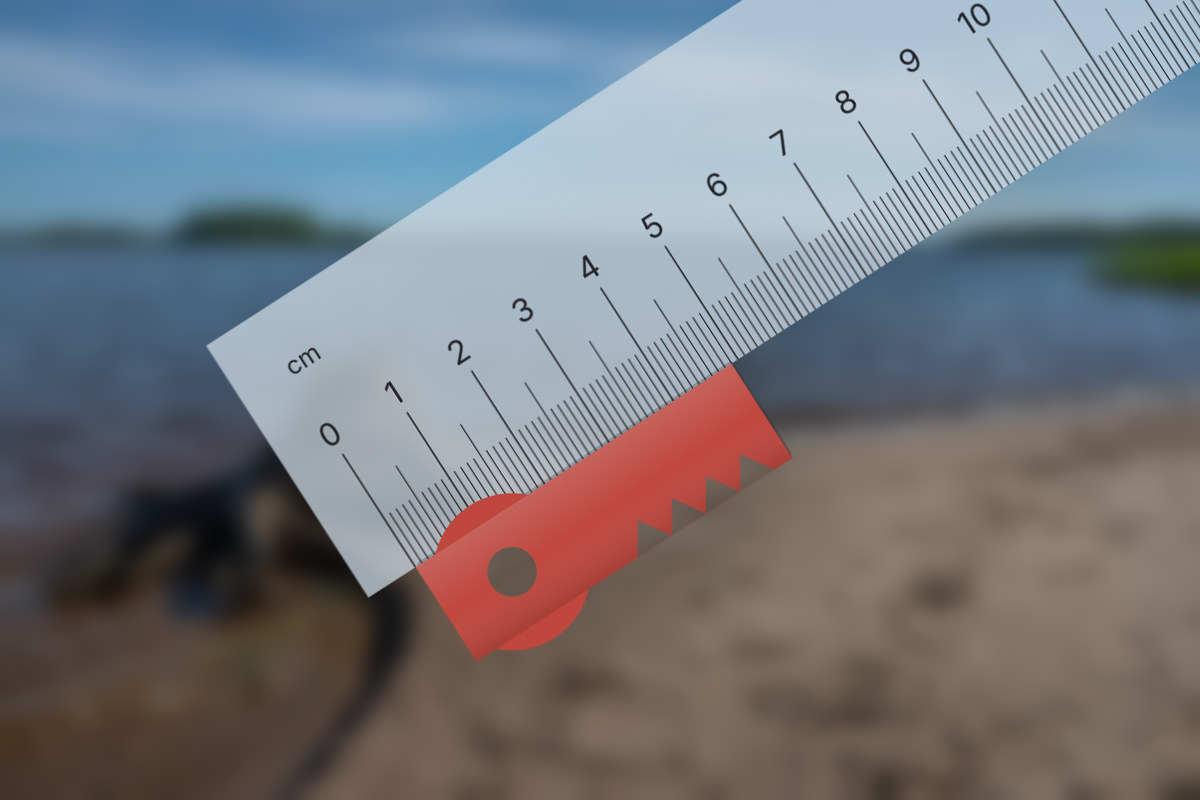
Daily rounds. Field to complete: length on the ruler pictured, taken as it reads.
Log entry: 4.9 cm
